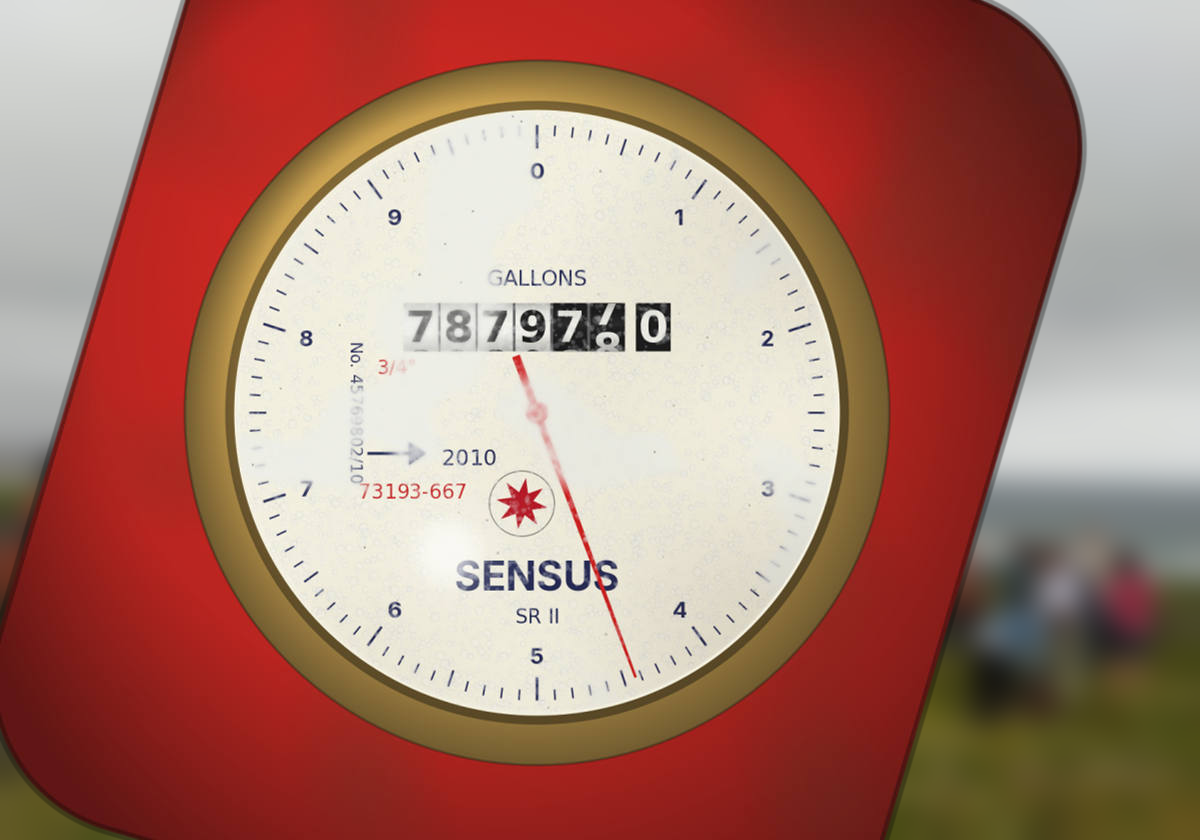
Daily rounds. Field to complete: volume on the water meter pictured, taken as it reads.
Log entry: 7879774.4 gal
